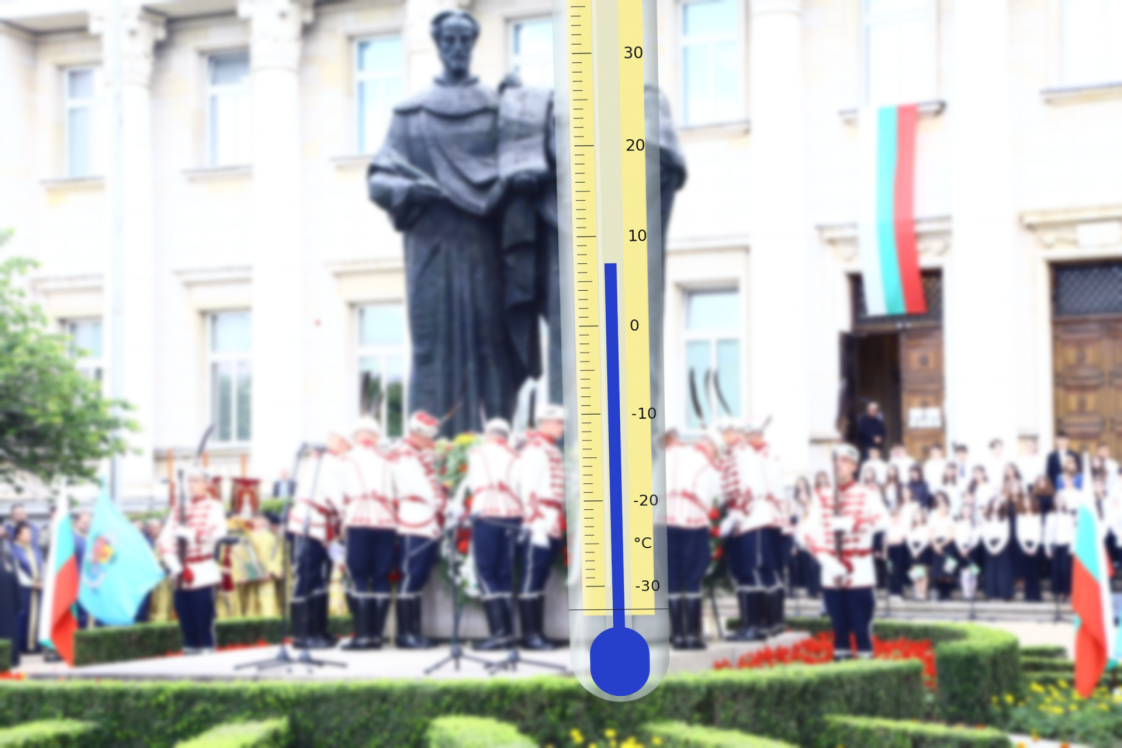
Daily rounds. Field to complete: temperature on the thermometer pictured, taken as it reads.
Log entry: 7 °C
